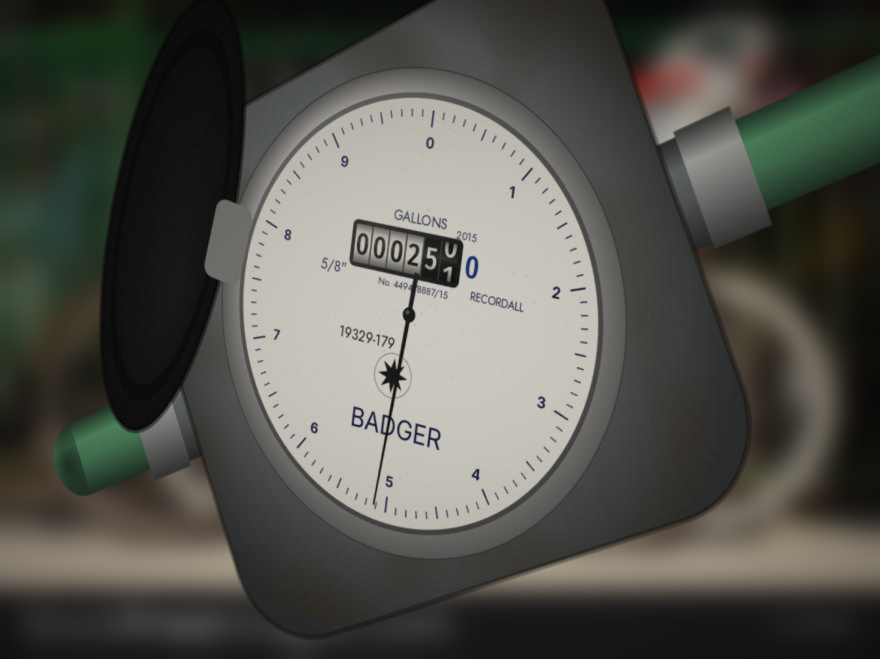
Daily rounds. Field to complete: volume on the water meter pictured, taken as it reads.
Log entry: 2505.1 gal
